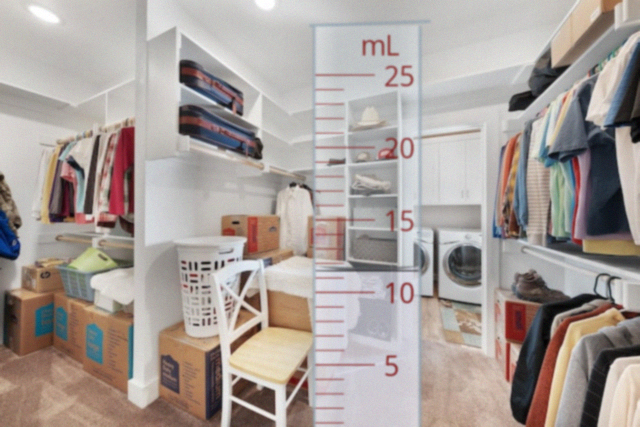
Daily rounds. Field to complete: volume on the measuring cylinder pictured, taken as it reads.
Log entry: 11.5 mL
